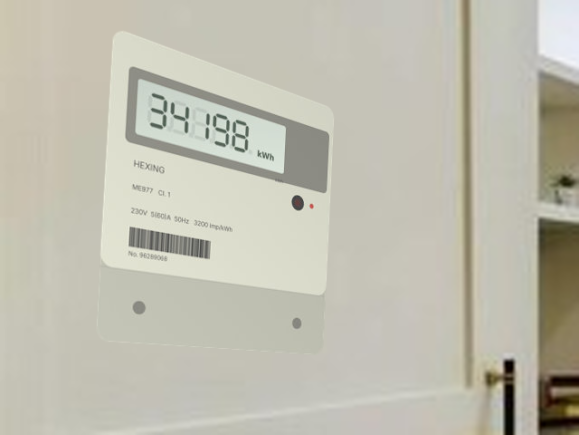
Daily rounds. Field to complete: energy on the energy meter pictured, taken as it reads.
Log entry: 34198 kWh
